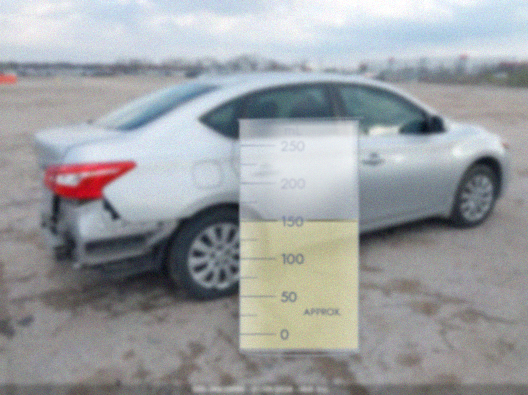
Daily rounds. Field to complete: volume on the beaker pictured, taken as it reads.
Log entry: 150 mL
